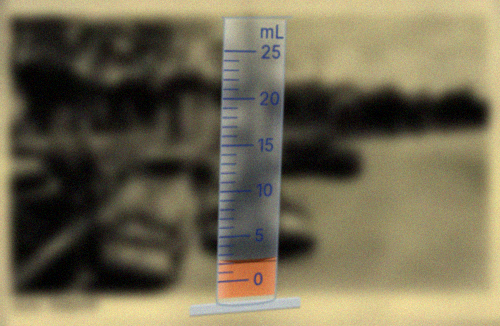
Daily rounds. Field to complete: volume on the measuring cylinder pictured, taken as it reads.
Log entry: 2 mL
